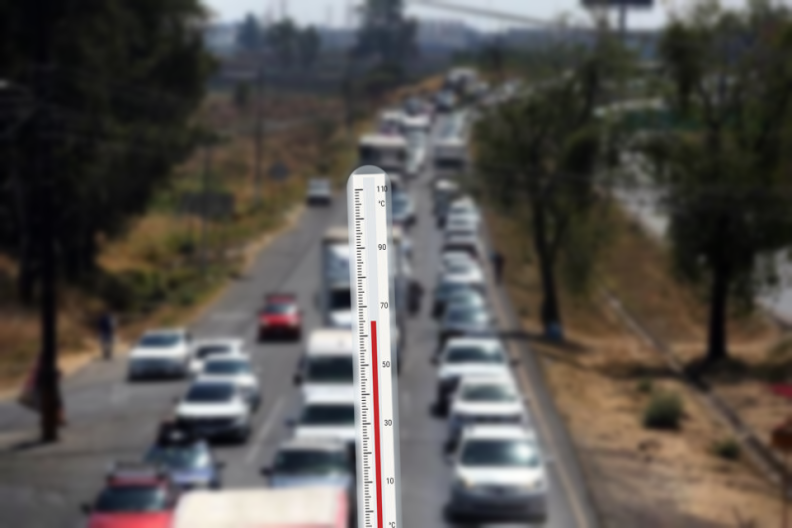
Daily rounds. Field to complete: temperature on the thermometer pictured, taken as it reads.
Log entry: 65 °C
